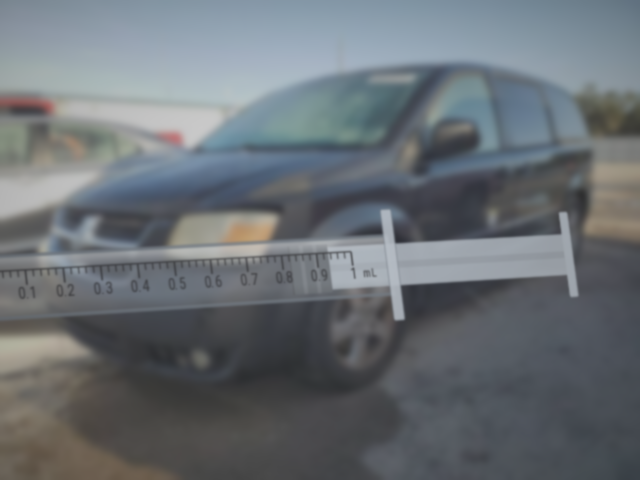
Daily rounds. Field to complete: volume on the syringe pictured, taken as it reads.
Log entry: 0.82 mL
